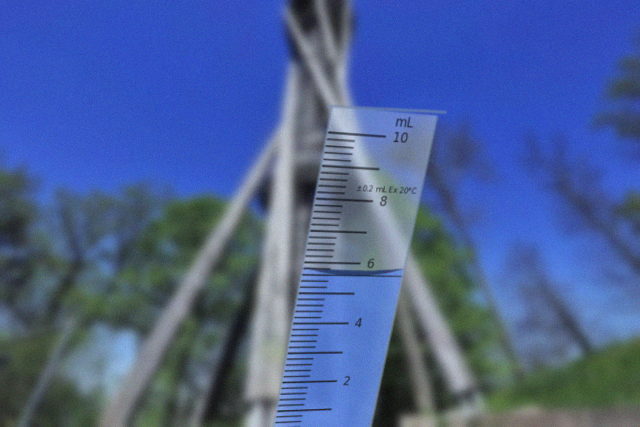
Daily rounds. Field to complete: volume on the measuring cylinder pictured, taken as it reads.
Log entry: 5.6 mL
